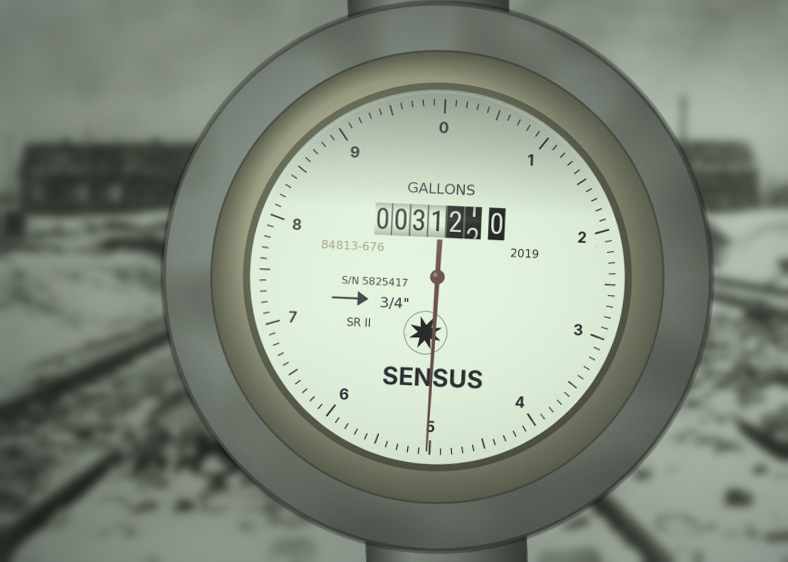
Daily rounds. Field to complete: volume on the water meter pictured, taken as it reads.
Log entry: 31215.0 gal
